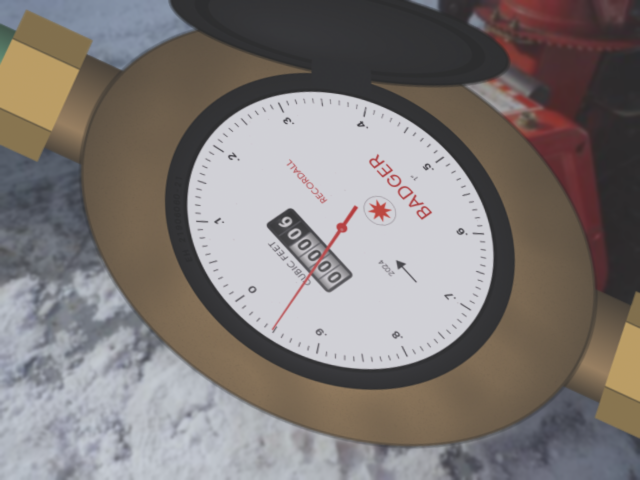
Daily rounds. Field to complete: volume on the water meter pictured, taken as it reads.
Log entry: 5.95 ft³
